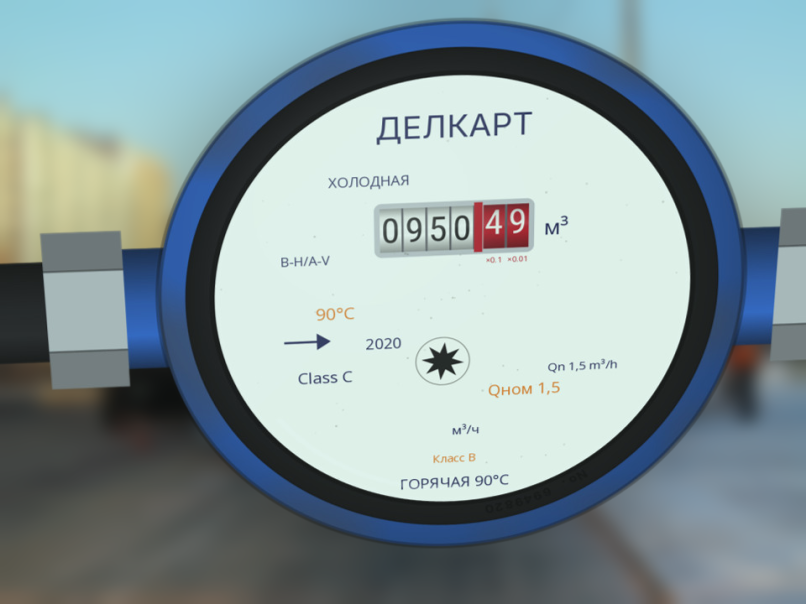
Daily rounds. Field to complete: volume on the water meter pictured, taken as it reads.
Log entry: 950.49 m³
